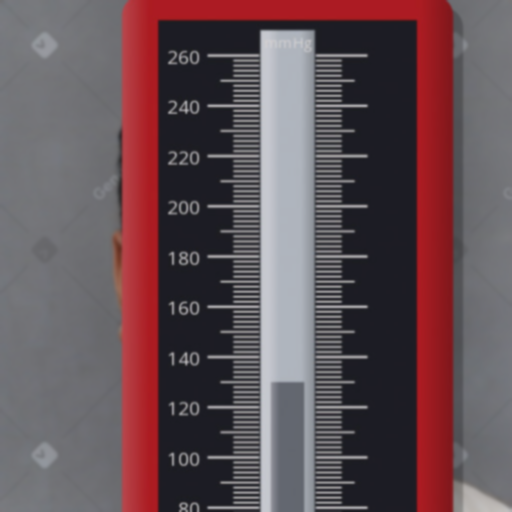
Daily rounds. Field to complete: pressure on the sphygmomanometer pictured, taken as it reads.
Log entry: 130 mmHg
